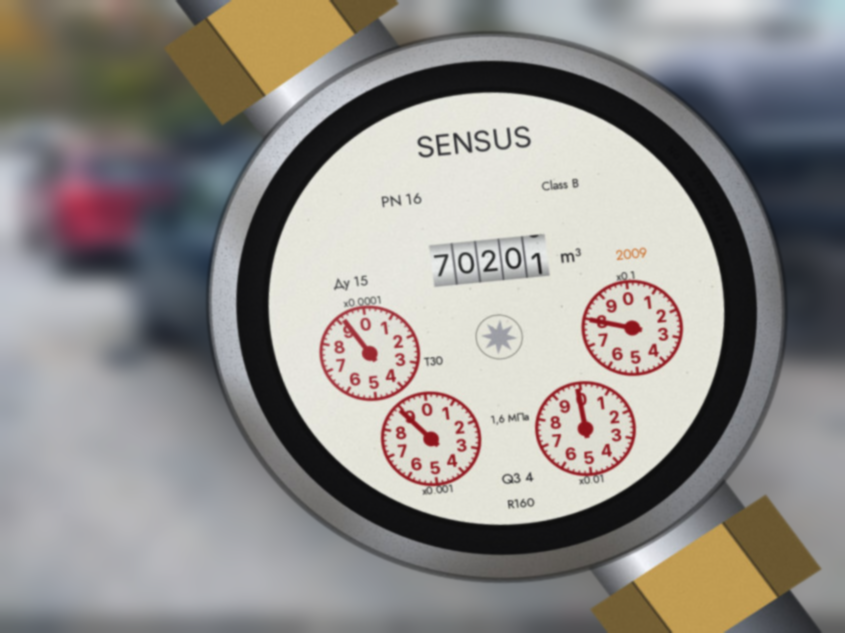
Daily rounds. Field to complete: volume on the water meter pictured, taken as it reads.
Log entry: 70200.7989 m³
